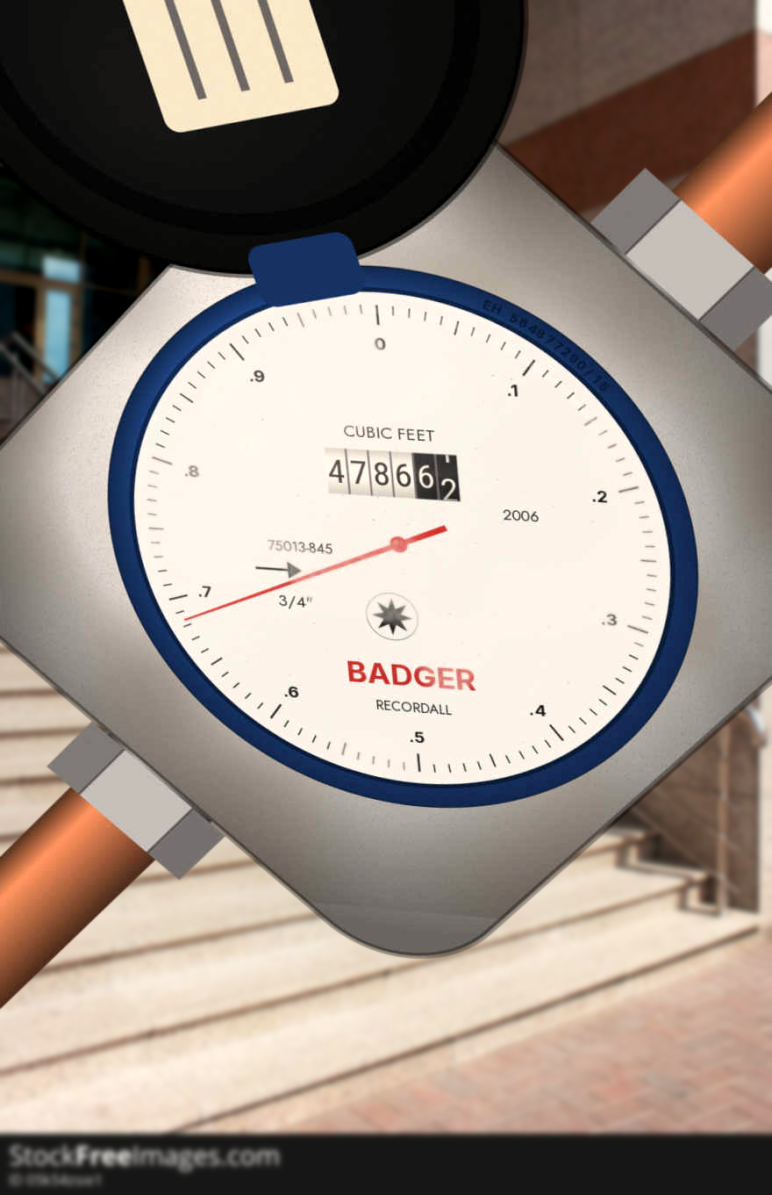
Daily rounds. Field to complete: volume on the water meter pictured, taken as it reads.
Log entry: 478661.68 ft³
